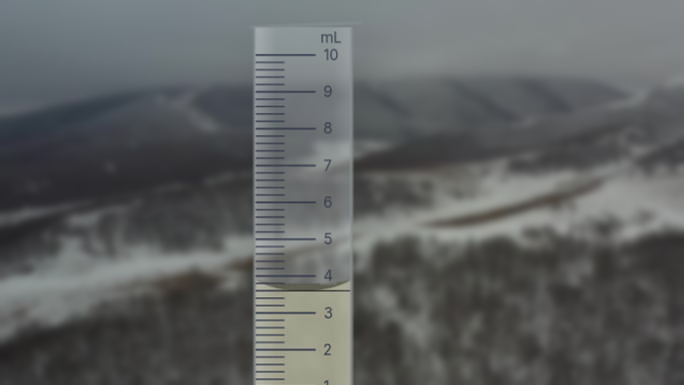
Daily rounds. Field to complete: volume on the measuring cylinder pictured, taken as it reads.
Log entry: 3.6 mL
